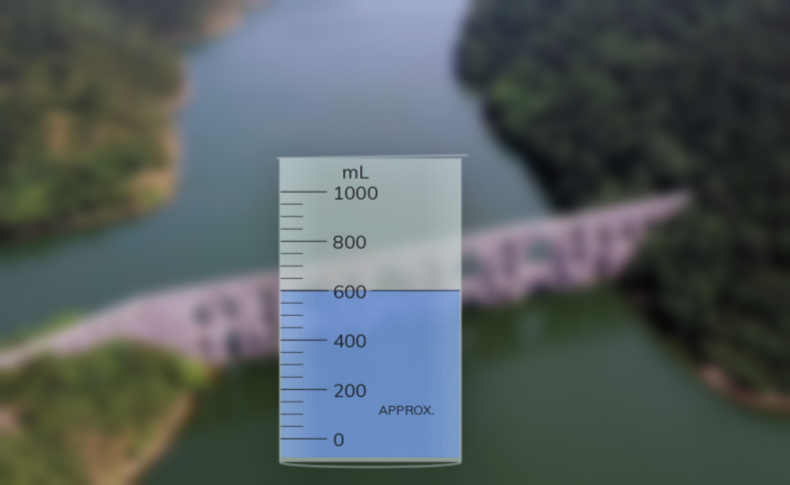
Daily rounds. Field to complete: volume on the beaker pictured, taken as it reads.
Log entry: 600 mL
